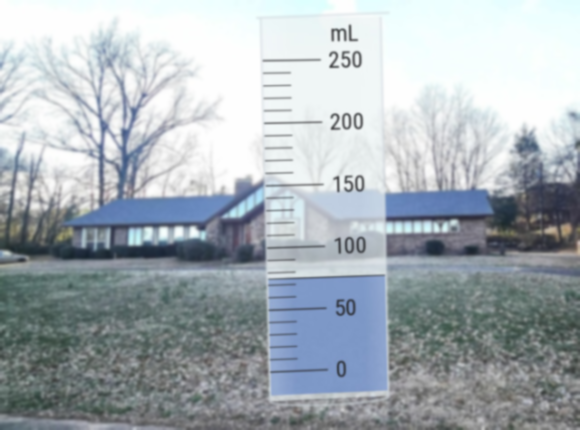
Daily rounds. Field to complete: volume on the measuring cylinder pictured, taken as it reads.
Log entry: 75 mL
